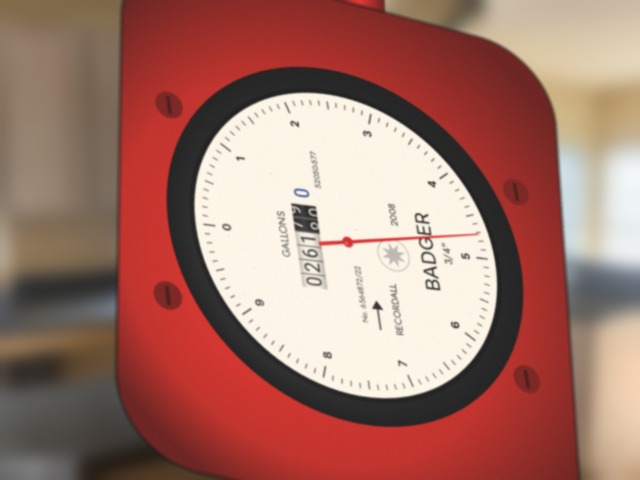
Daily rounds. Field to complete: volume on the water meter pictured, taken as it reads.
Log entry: 261794.7 gal
